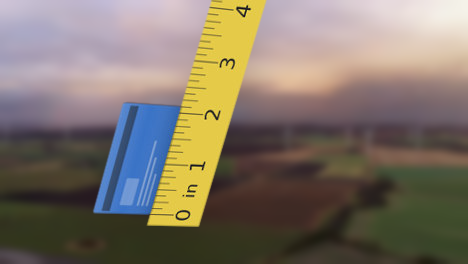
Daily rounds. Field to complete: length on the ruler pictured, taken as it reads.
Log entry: 2.125 in
